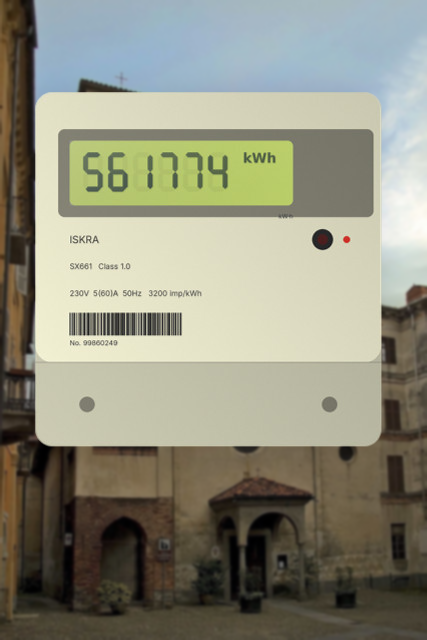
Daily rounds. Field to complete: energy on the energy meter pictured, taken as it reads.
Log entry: 561774 kWh
